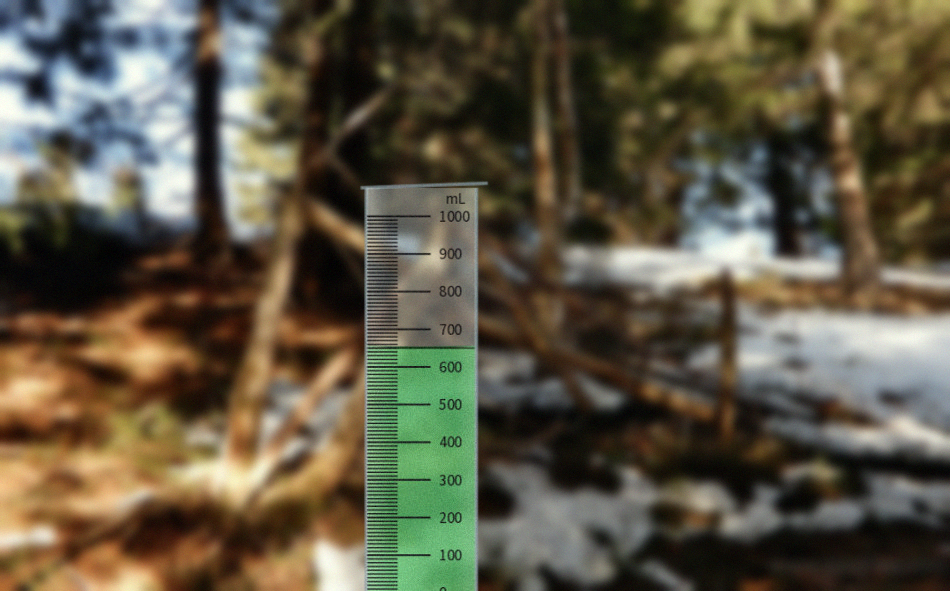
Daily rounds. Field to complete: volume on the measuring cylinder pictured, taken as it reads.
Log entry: 650 mL
